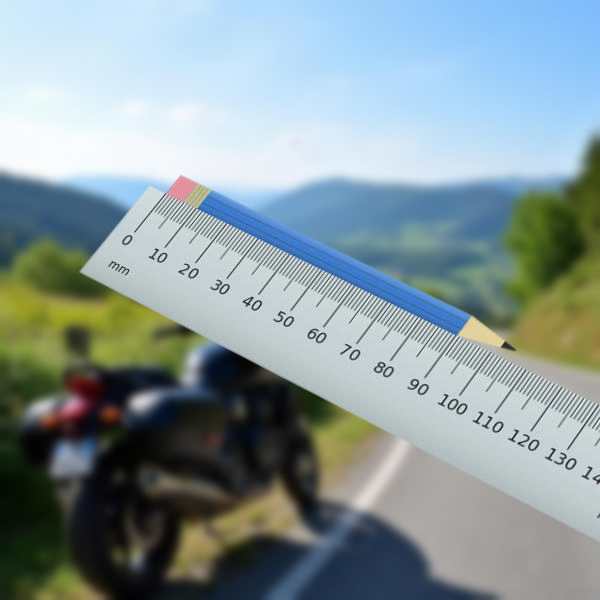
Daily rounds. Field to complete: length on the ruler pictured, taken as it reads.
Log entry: 105 mm
